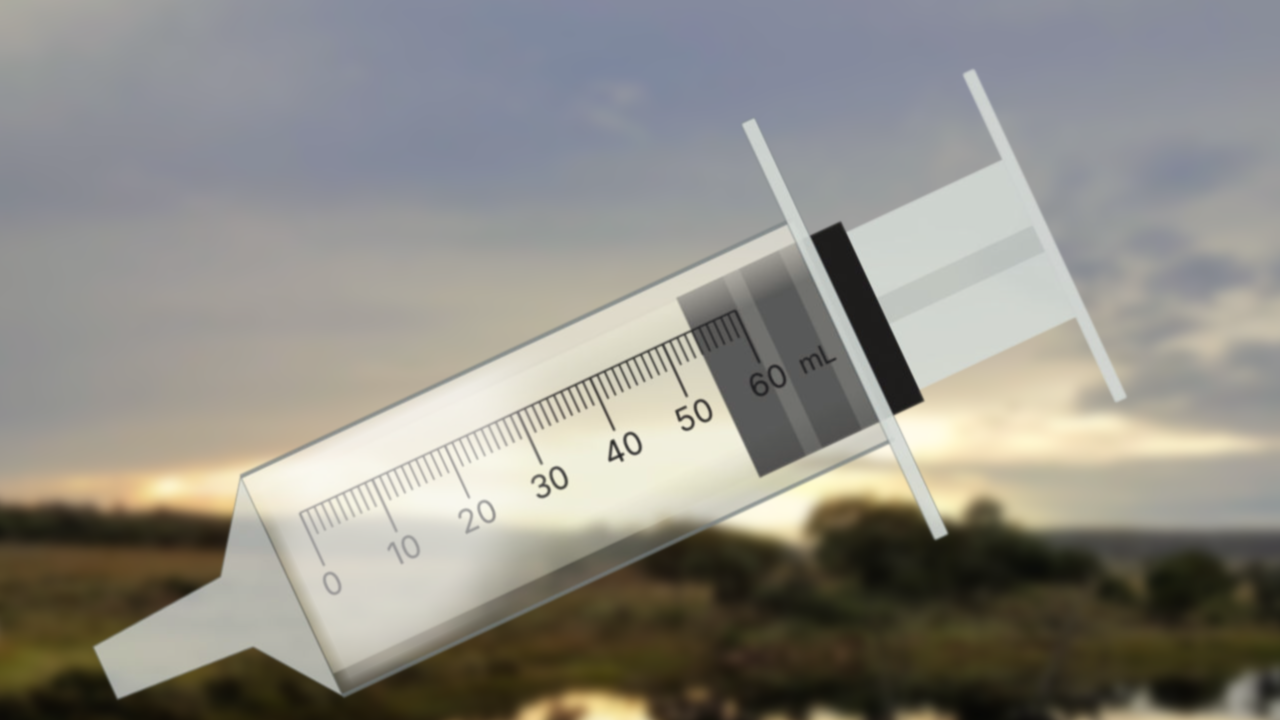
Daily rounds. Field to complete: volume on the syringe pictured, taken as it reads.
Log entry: 54 mL
